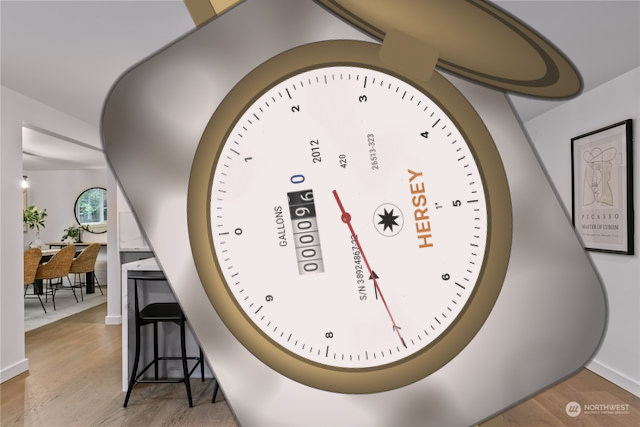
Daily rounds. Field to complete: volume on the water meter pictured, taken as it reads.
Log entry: 957.0 gal
